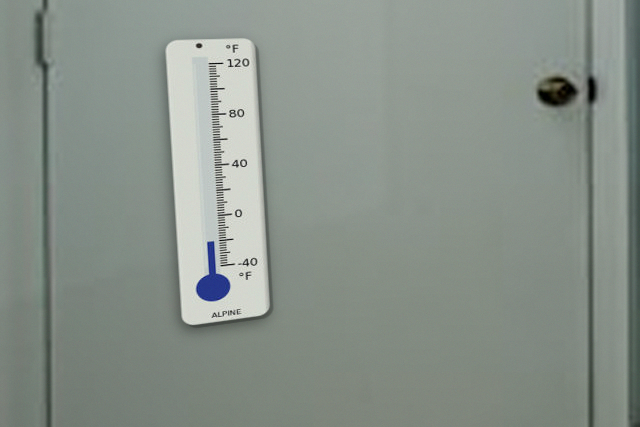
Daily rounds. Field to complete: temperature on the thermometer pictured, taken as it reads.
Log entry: -20 °F
